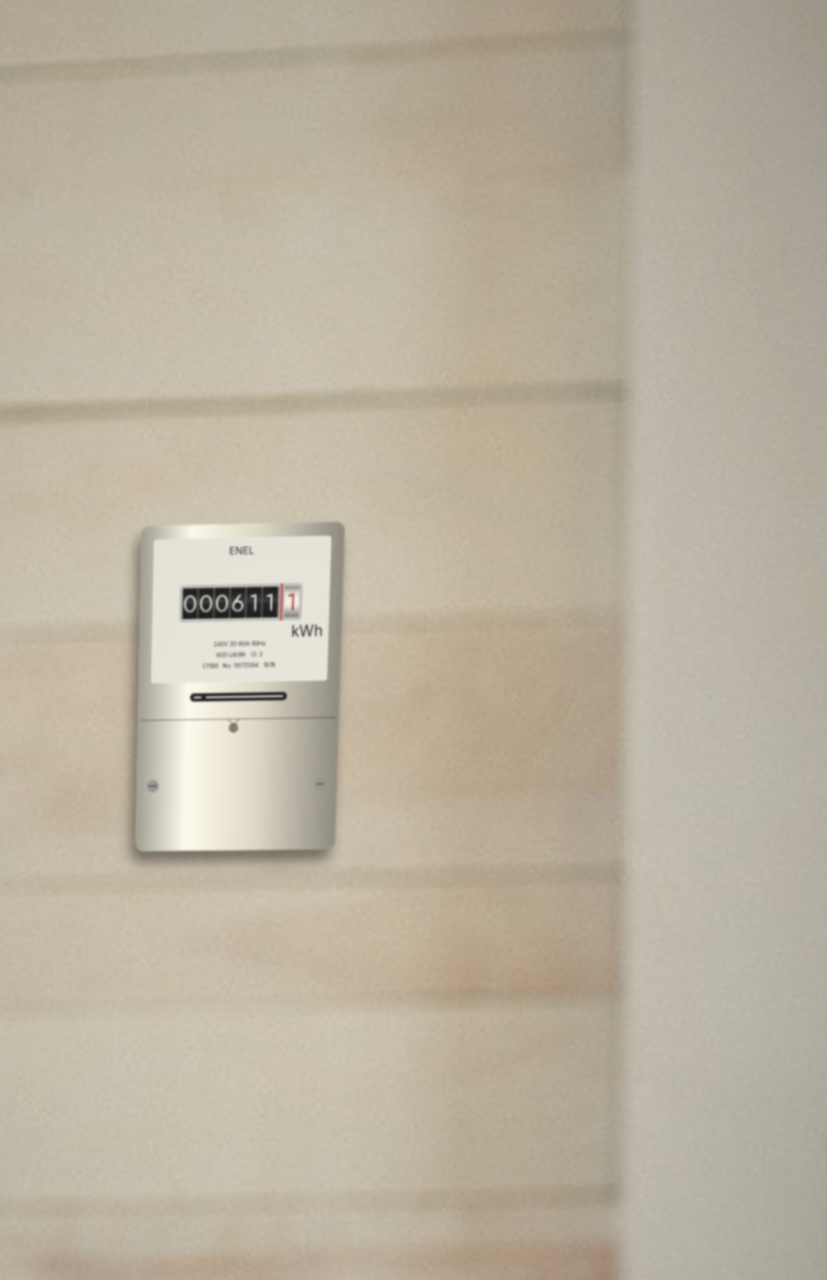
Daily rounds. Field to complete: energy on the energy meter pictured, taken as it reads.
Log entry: 611.1 kWh
